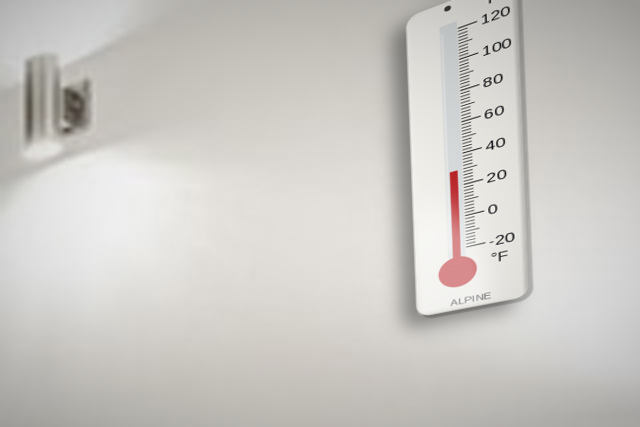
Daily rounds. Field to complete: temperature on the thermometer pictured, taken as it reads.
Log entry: 30 °F
